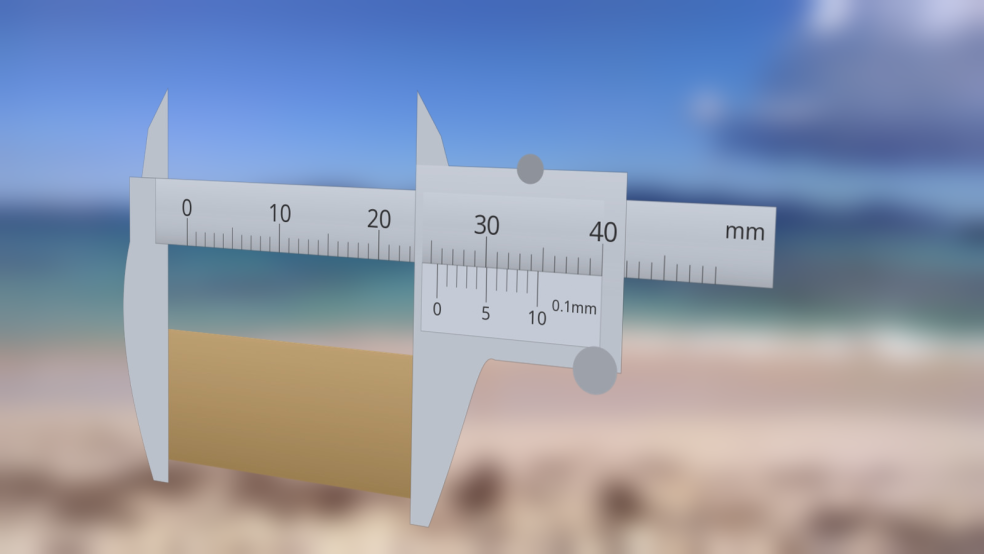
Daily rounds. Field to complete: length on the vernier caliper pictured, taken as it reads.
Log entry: 25.6 mm
